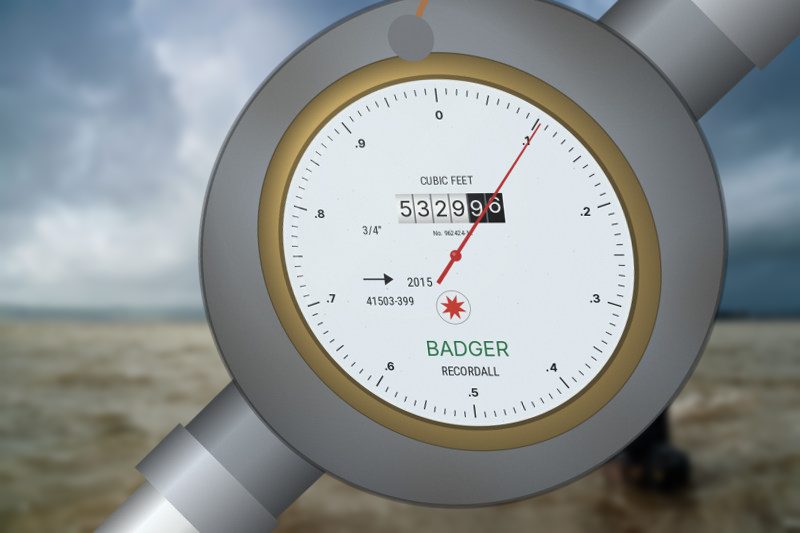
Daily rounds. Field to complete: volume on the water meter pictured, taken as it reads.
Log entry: 532996.10 ft³
